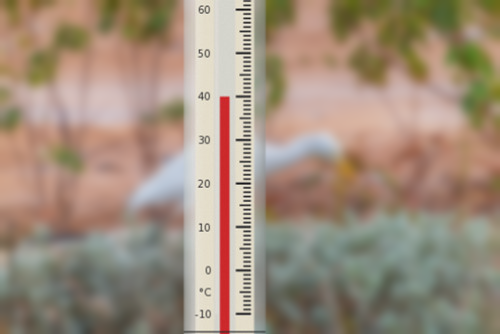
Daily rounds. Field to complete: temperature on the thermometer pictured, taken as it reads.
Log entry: 40 °C
